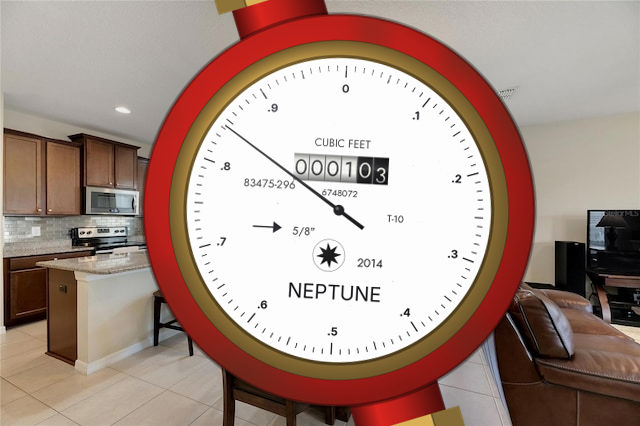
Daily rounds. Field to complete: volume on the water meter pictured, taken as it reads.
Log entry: 102.84 ft³
